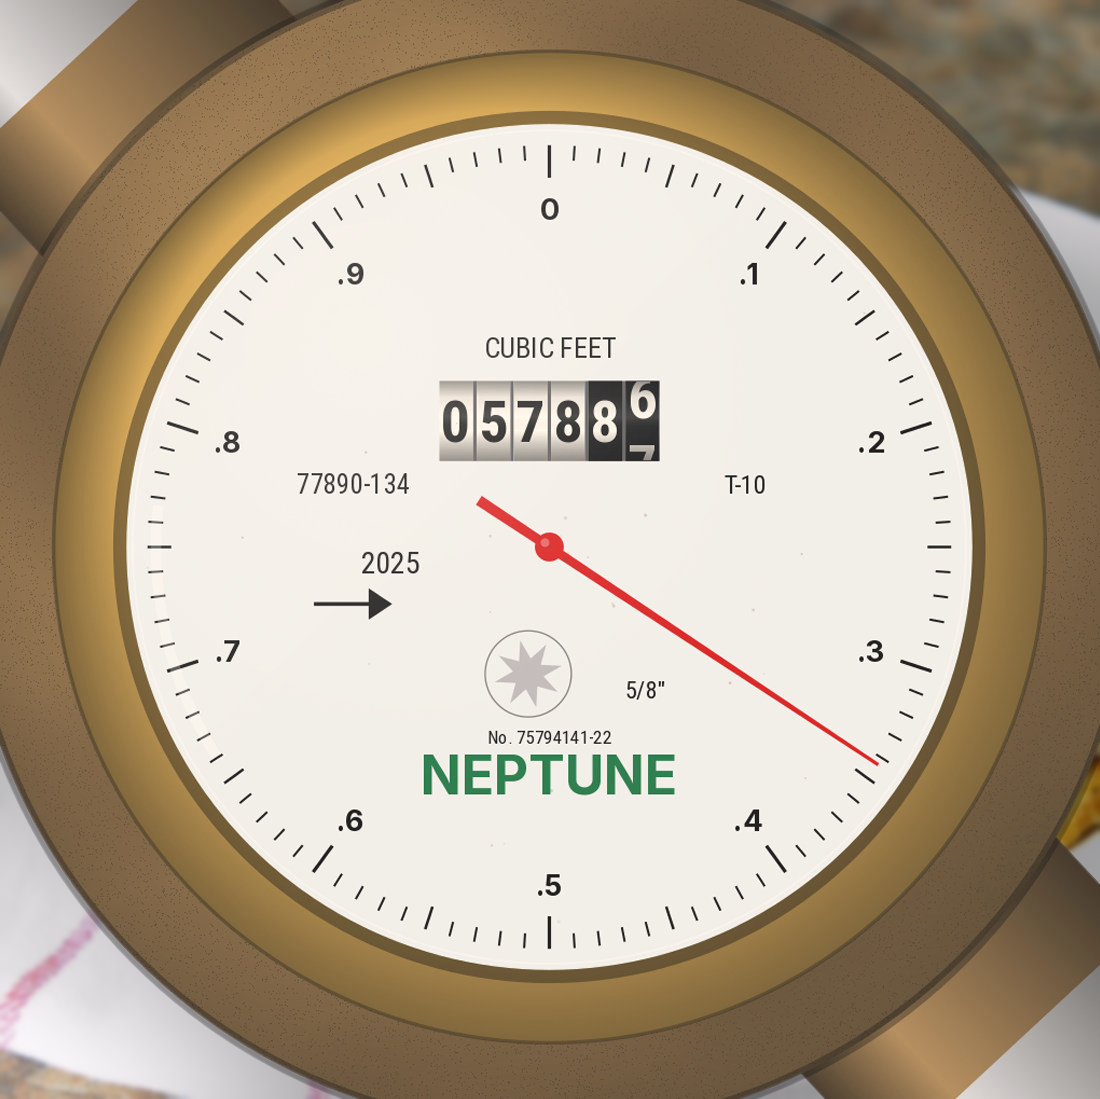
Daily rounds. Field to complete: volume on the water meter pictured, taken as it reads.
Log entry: 57886.34 ft³
